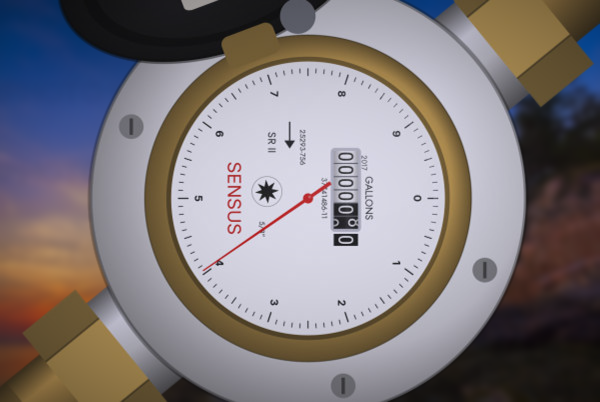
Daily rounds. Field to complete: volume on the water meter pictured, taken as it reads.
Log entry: 84.0 gal
